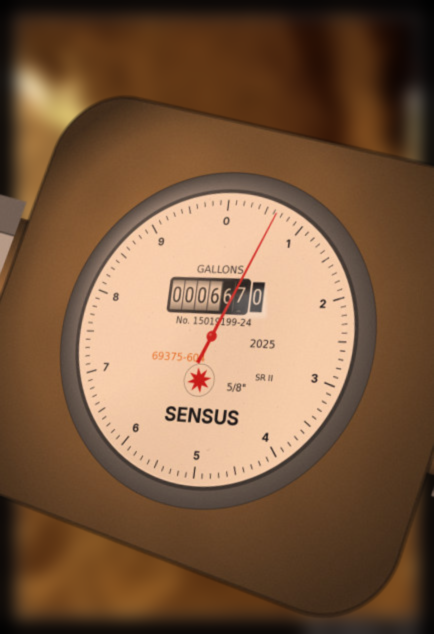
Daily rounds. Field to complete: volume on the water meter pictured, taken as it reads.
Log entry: 6670.6 gal
